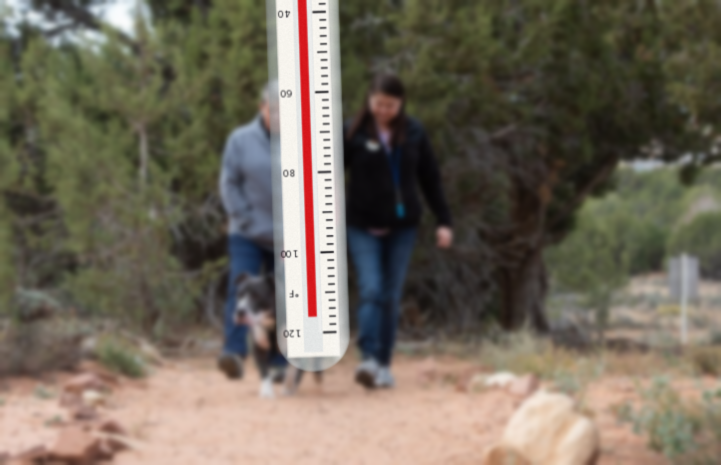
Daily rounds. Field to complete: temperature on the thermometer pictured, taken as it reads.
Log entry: 116 °F
